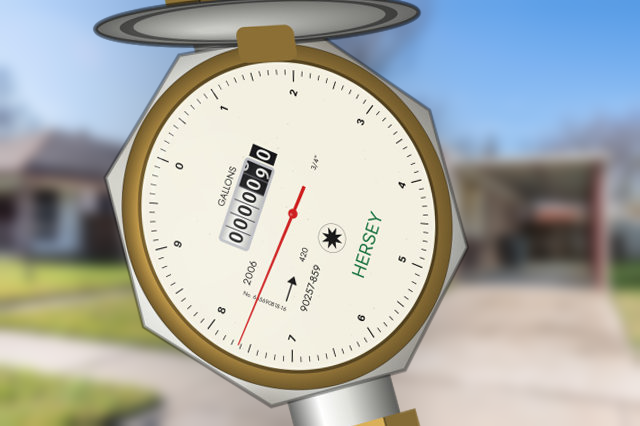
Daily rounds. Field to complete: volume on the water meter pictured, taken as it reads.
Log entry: 87.6 gal
